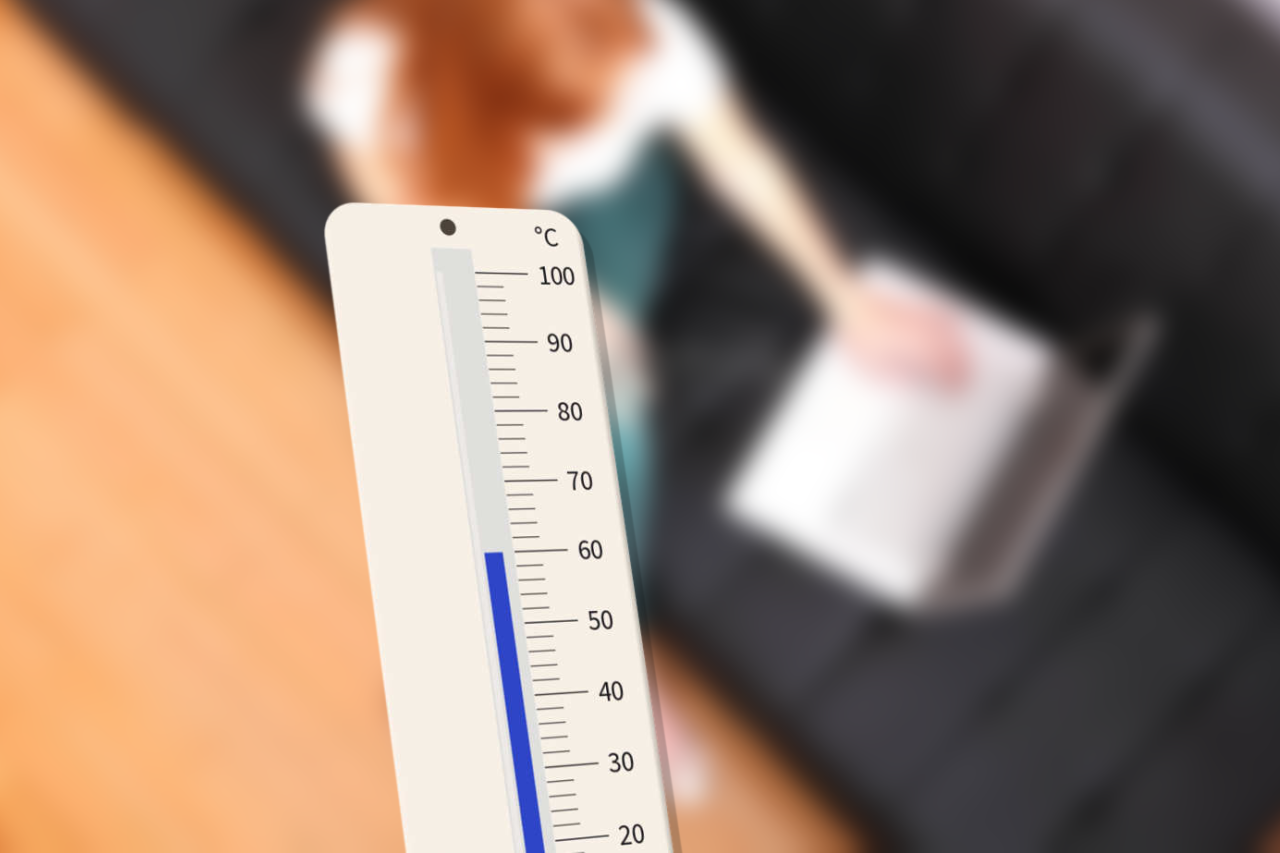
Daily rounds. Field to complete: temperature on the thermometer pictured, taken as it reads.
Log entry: 60 °C
